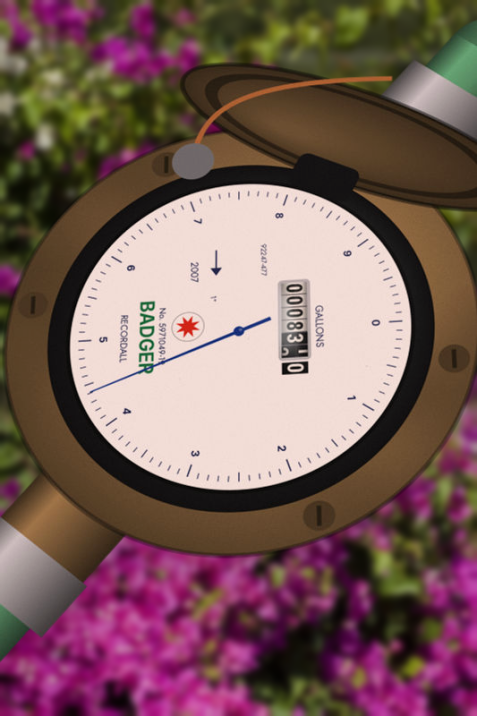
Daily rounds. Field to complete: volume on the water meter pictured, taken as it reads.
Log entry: 8314.4 gal
